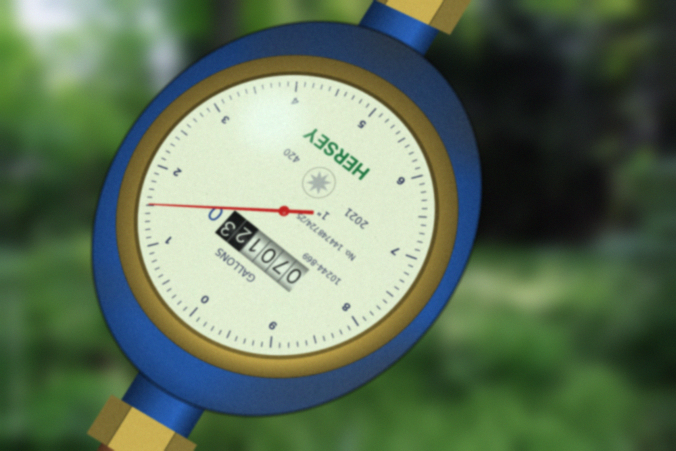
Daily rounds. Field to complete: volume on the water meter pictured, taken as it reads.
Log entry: 701231.5 gal
